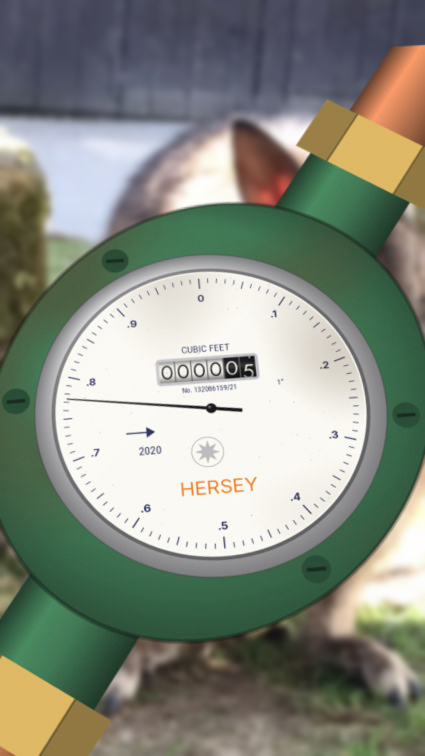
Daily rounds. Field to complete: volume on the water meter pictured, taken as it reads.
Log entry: 4.77 ft³
